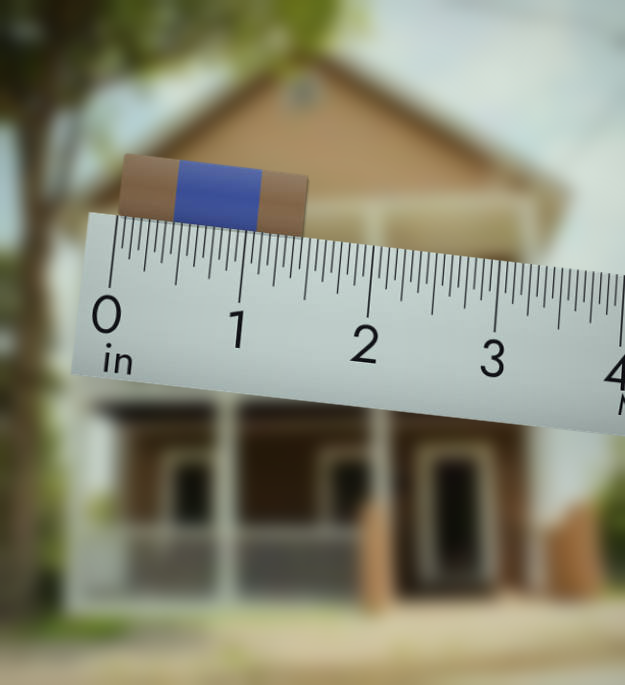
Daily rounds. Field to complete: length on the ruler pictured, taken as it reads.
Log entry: 1.4375 in
